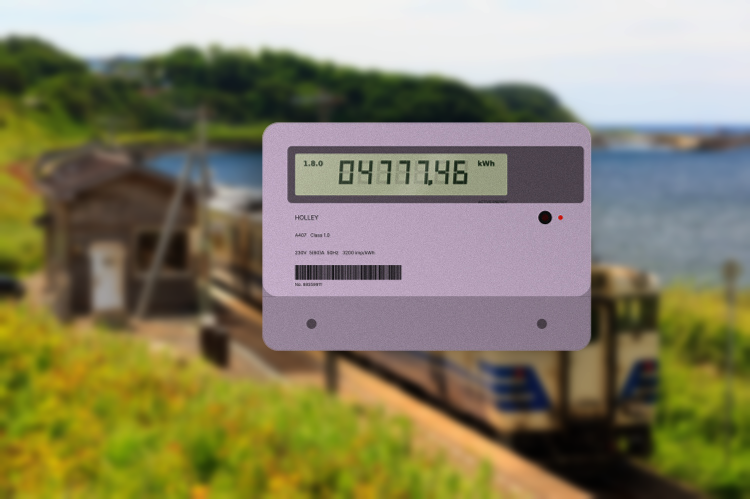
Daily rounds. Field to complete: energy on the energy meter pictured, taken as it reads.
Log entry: 4777.46 kWh
